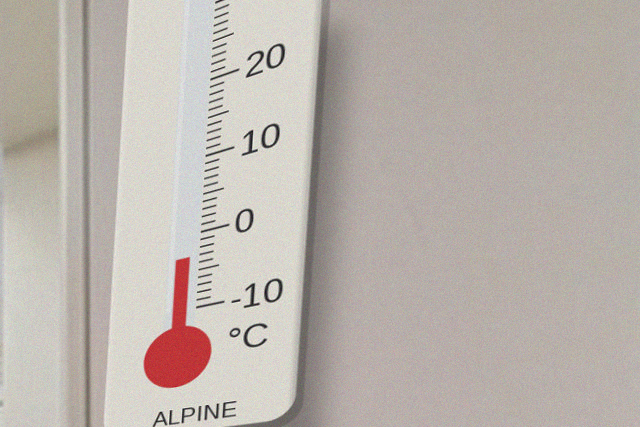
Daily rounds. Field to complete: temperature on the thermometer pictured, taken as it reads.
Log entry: -3 °C
